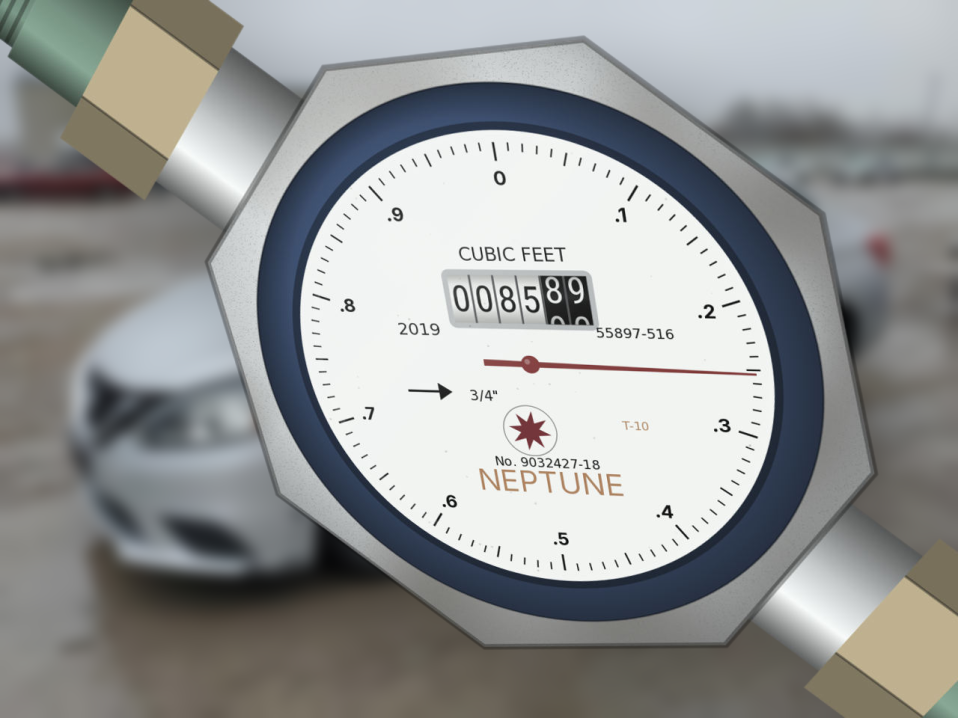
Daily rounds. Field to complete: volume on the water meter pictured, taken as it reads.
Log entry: 8589.25 ft³
